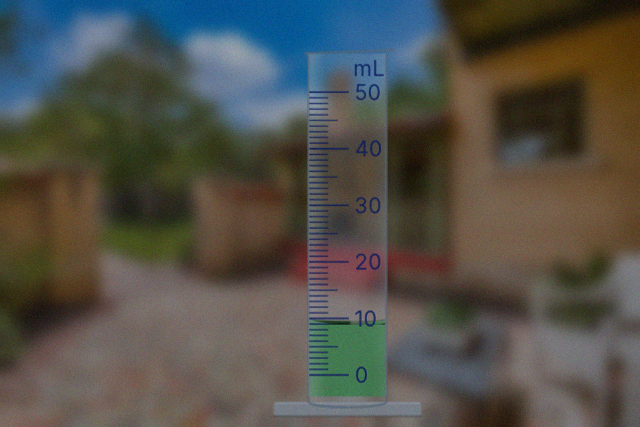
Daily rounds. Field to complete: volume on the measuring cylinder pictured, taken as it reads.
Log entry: 9 mL
